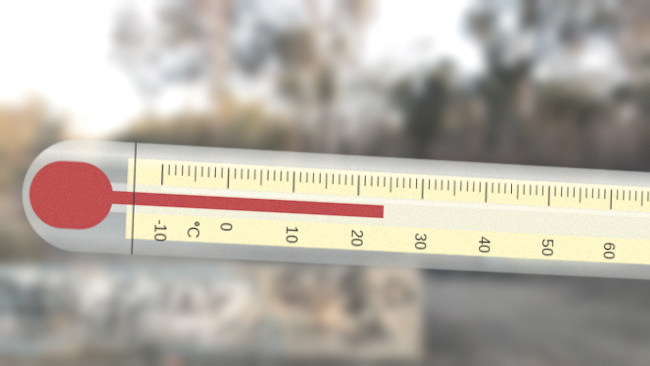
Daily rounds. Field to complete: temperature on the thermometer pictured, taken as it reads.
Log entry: 24 °C
